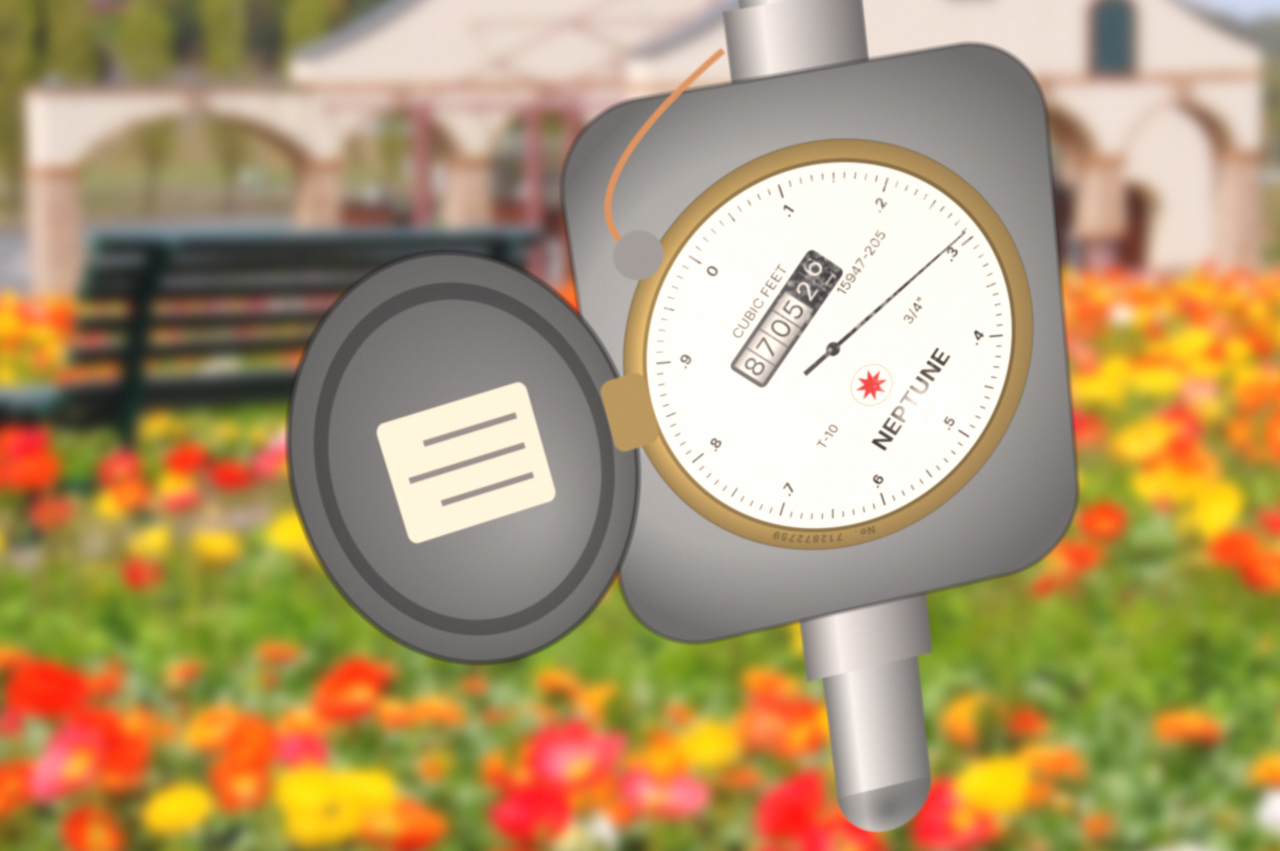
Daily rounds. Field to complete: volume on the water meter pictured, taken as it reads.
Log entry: 870526.29 ft³
